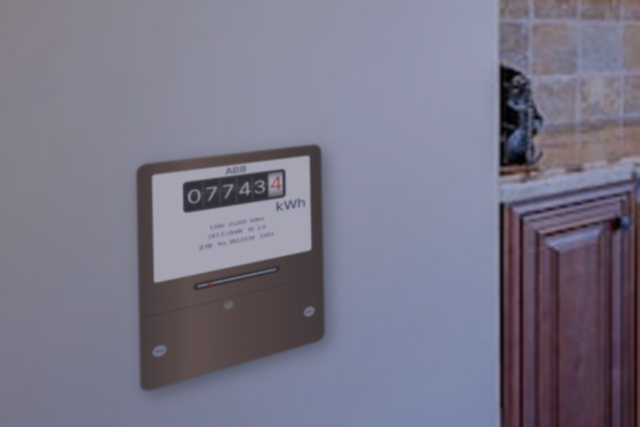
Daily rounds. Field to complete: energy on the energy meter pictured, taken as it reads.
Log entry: 7743.4 kWh
